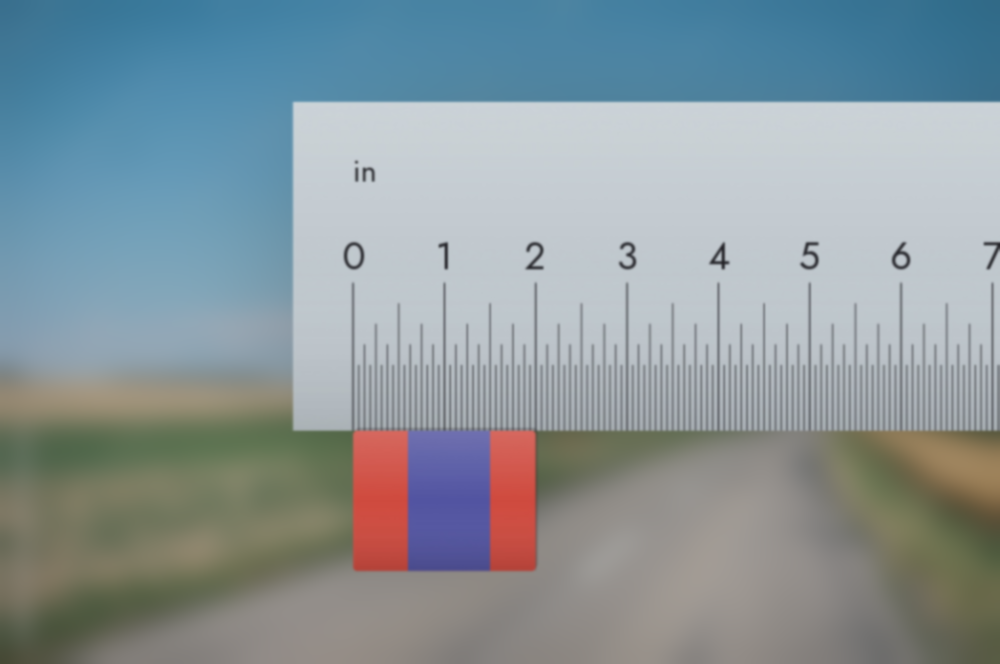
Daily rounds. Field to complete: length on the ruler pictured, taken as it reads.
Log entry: 2 in
